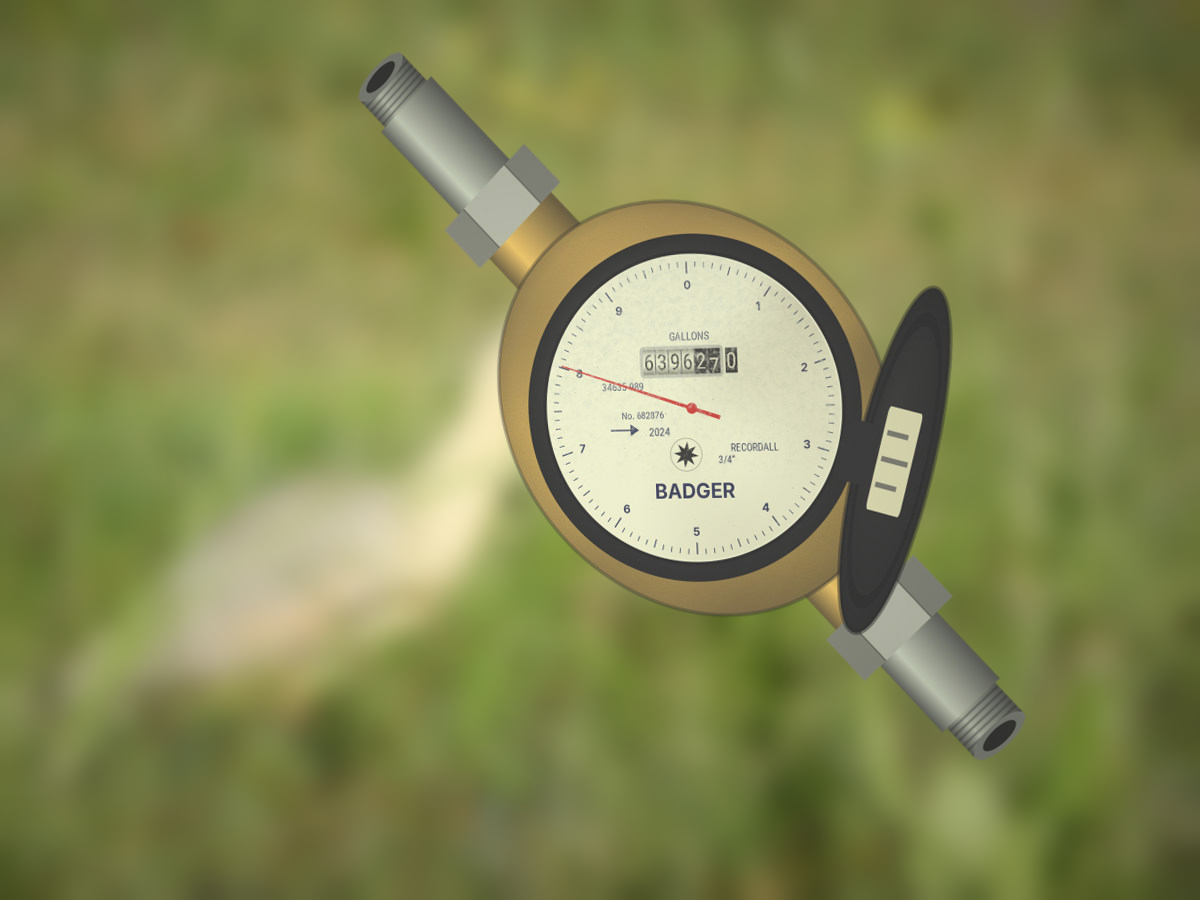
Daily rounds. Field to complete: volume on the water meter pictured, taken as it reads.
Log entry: 6396268.0 gal
